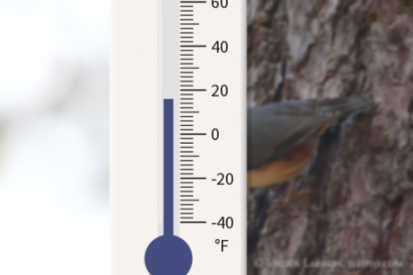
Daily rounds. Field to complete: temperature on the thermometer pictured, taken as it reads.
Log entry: 16 °F
